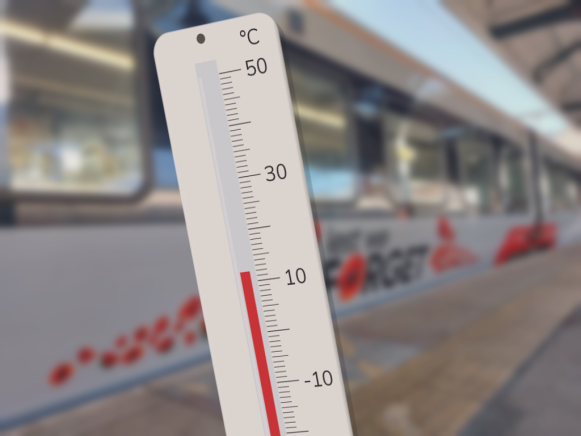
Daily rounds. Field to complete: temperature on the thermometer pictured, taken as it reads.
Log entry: 12 °C
